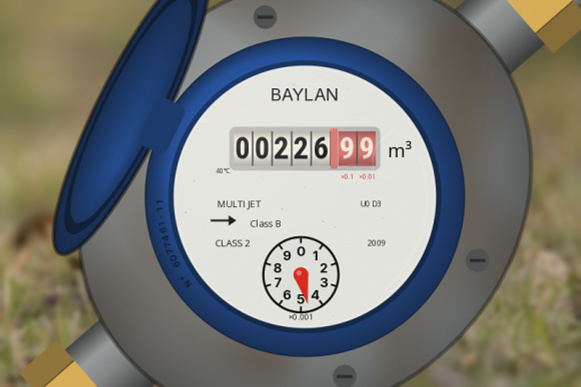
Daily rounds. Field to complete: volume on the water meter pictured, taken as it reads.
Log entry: 226.994 m³
